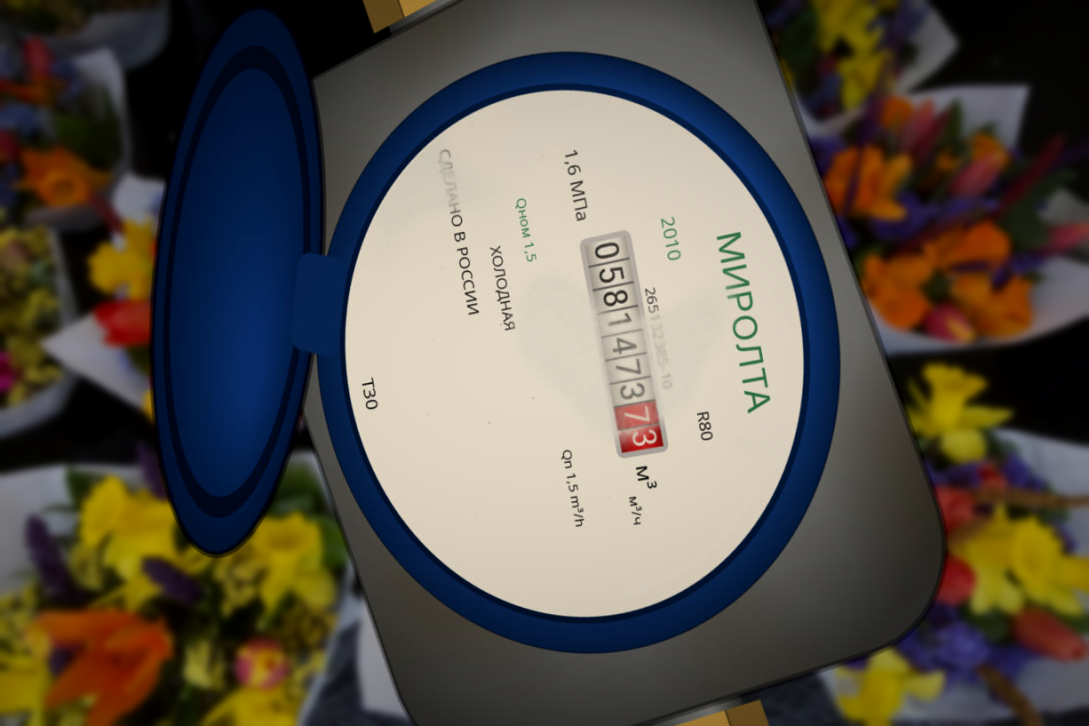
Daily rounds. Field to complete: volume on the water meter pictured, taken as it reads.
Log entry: 581473.73 m³
